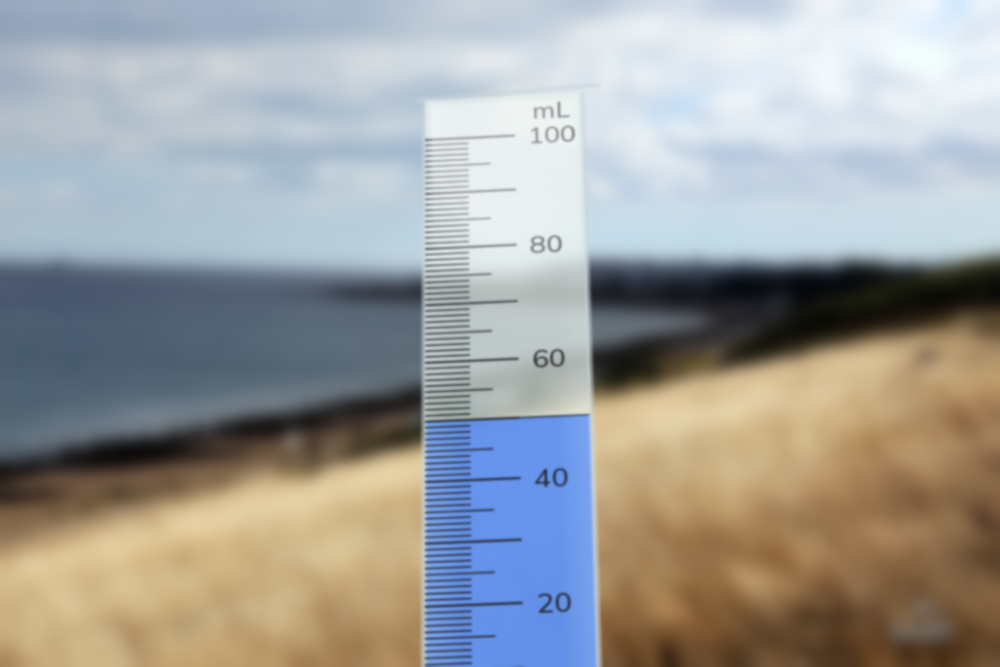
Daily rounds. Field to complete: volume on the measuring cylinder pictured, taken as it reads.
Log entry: 50 mL
